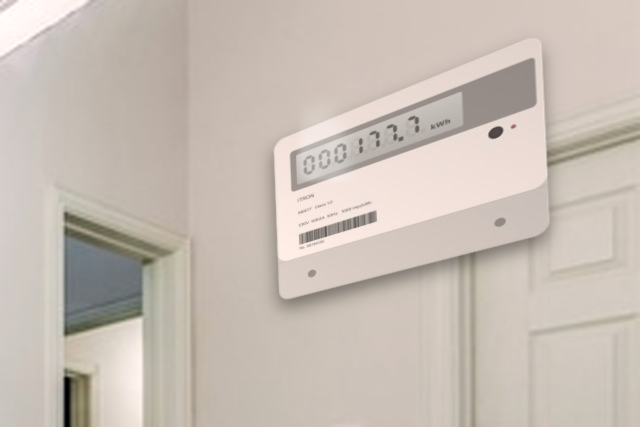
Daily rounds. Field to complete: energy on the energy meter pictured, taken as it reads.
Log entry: 177.7 kWh
